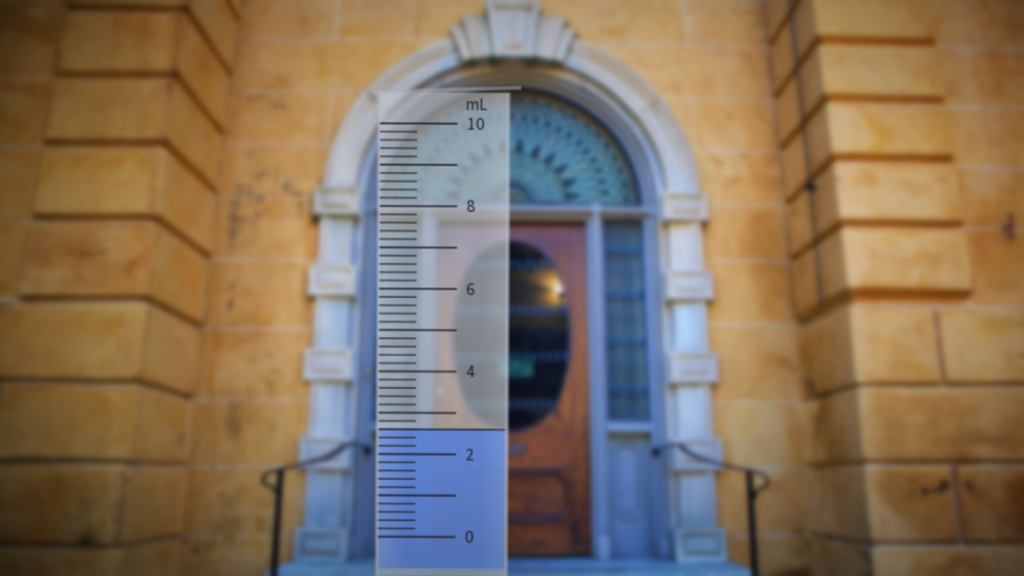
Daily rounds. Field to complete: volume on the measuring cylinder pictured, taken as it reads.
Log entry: 2.6 mL
